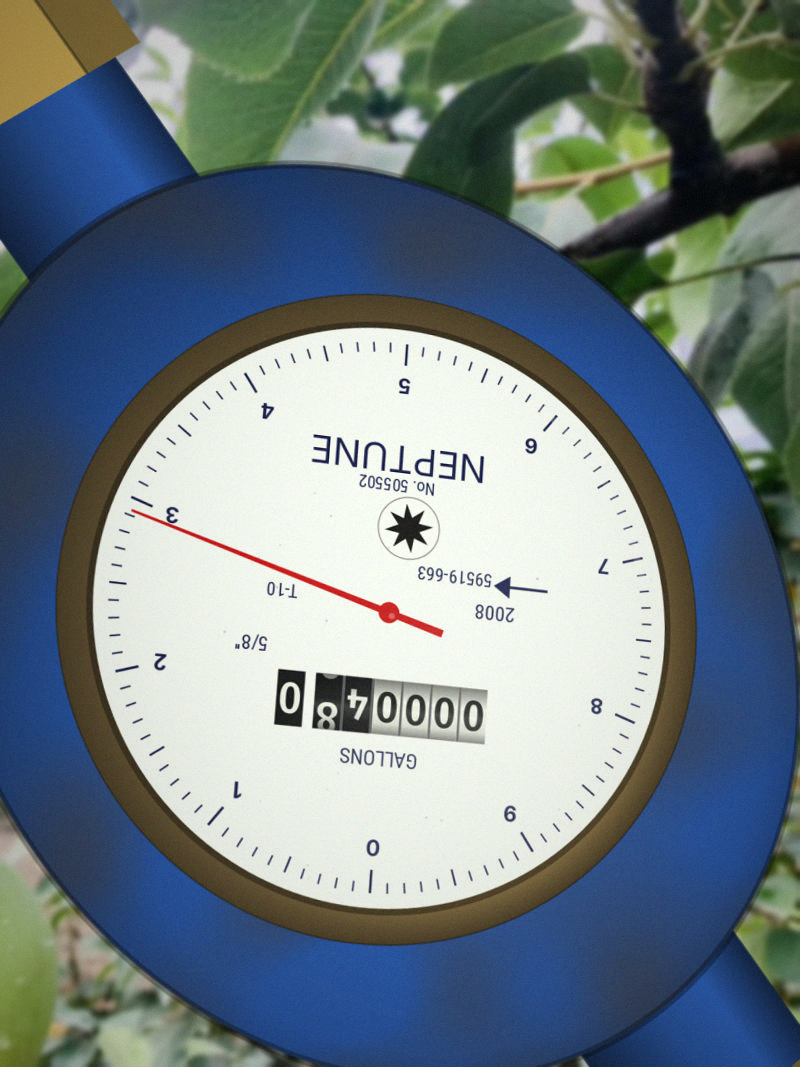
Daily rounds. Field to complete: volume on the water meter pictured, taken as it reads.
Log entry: 482.9 gal
